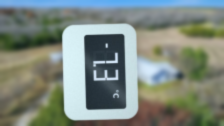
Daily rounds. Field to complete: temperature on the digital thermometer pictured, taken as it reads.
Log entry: -7.3 °C
